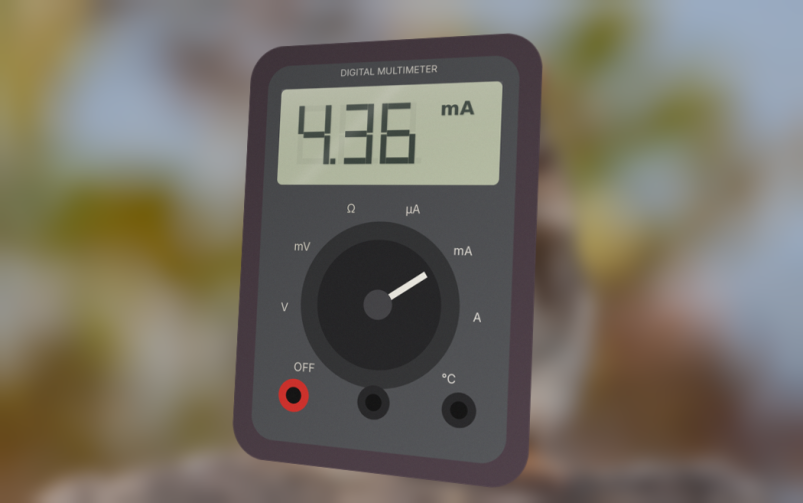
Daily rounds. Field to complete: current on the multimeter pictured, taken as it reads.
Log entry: 4.36 mA
